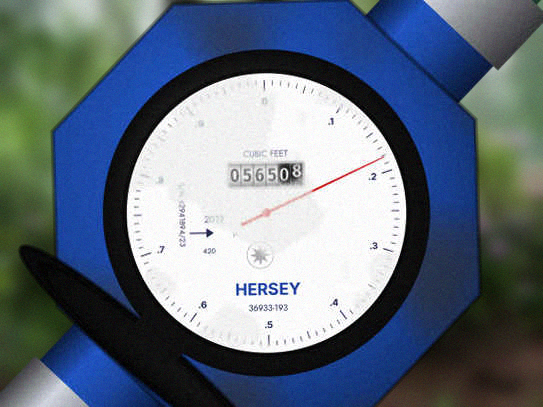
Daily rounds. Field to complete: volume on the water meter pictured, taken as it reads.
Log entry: 56508.18 ft³
